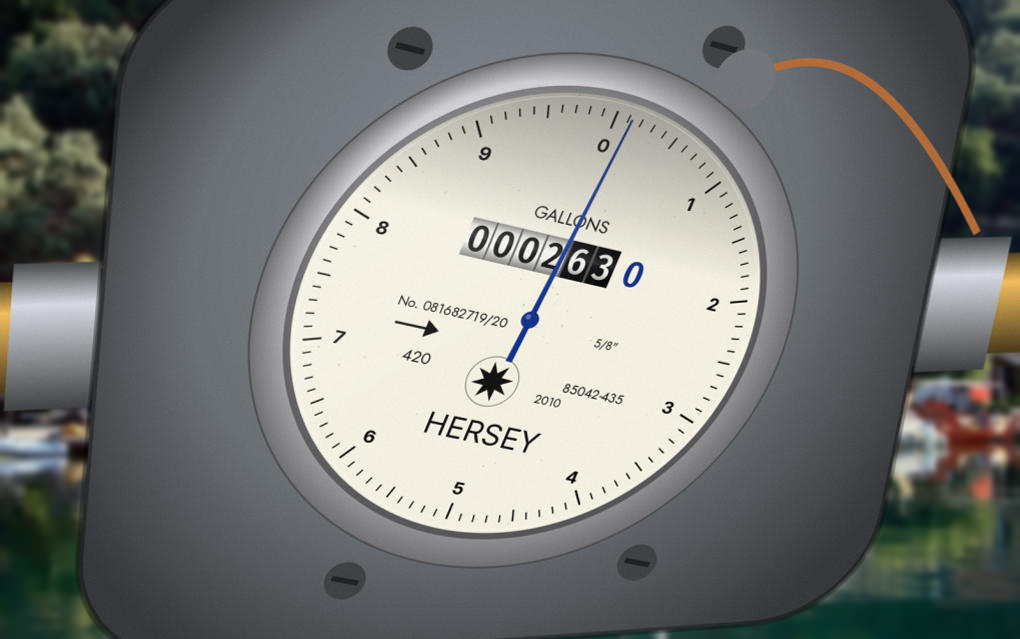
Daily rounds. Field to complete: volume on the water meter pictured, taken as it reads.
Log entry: 2630.1 gal
